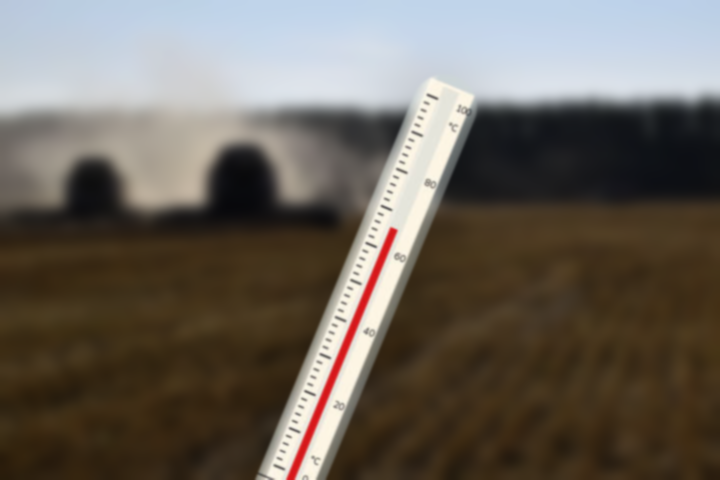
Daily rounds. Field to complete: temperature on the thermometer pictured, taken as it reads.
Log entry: 66 °C
